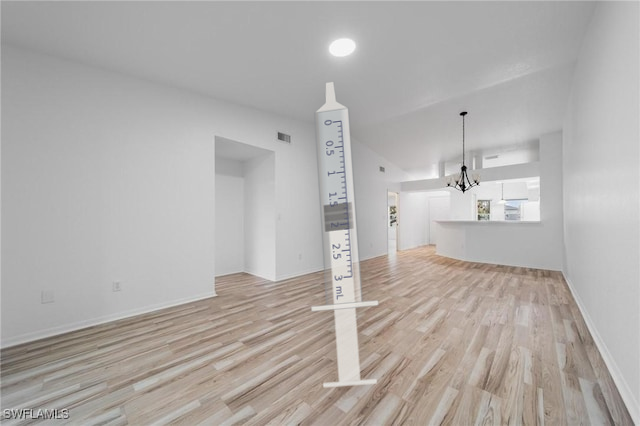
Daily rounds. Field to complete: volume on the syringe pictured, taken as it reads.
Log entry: 1.6 mL
